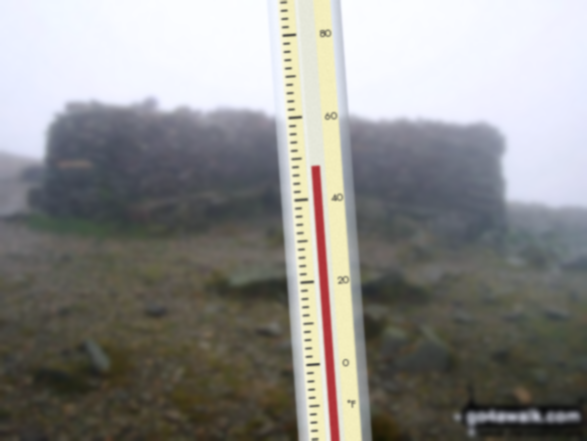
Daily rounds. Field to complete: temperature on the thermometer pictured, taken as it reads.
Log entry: 48 °F
